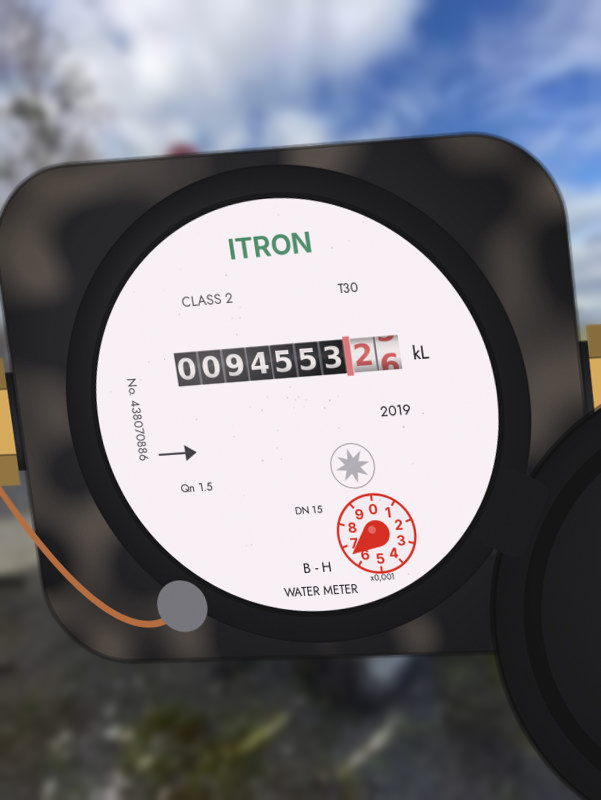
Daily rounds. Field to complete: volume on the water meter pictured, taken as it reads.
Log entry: 94553.256 kL
